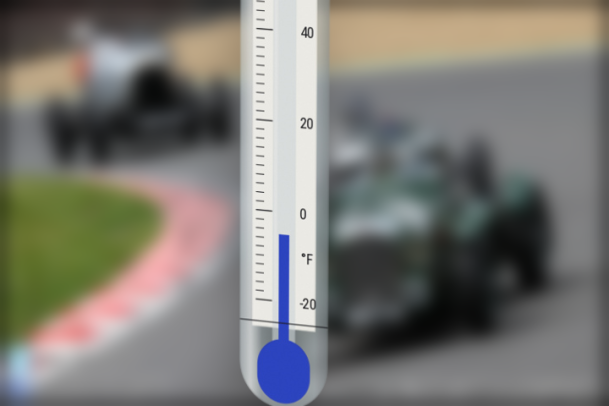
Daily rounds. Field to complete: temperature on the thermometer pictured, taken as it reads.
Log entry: -5 °F
